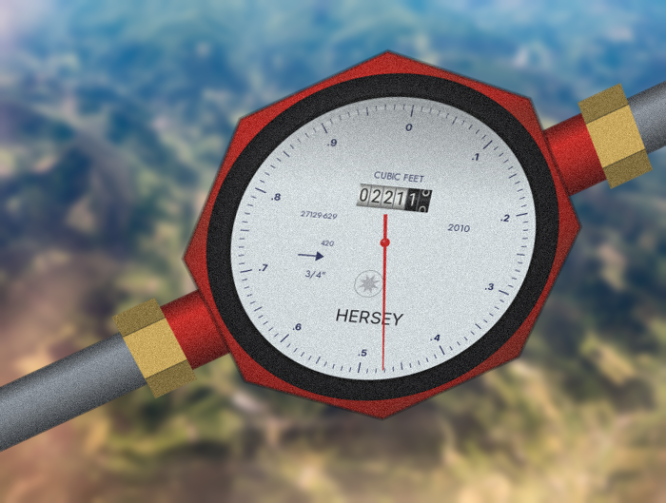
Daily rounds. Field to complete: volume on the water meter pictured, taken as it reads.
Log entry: 22118.47 ft³
